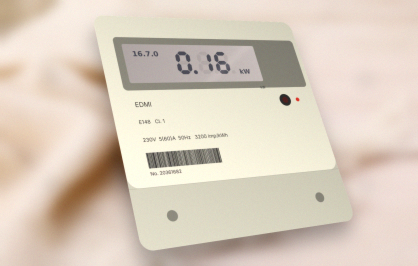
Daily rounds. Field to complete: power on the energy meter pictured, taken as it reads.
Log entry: 0.16 kW
